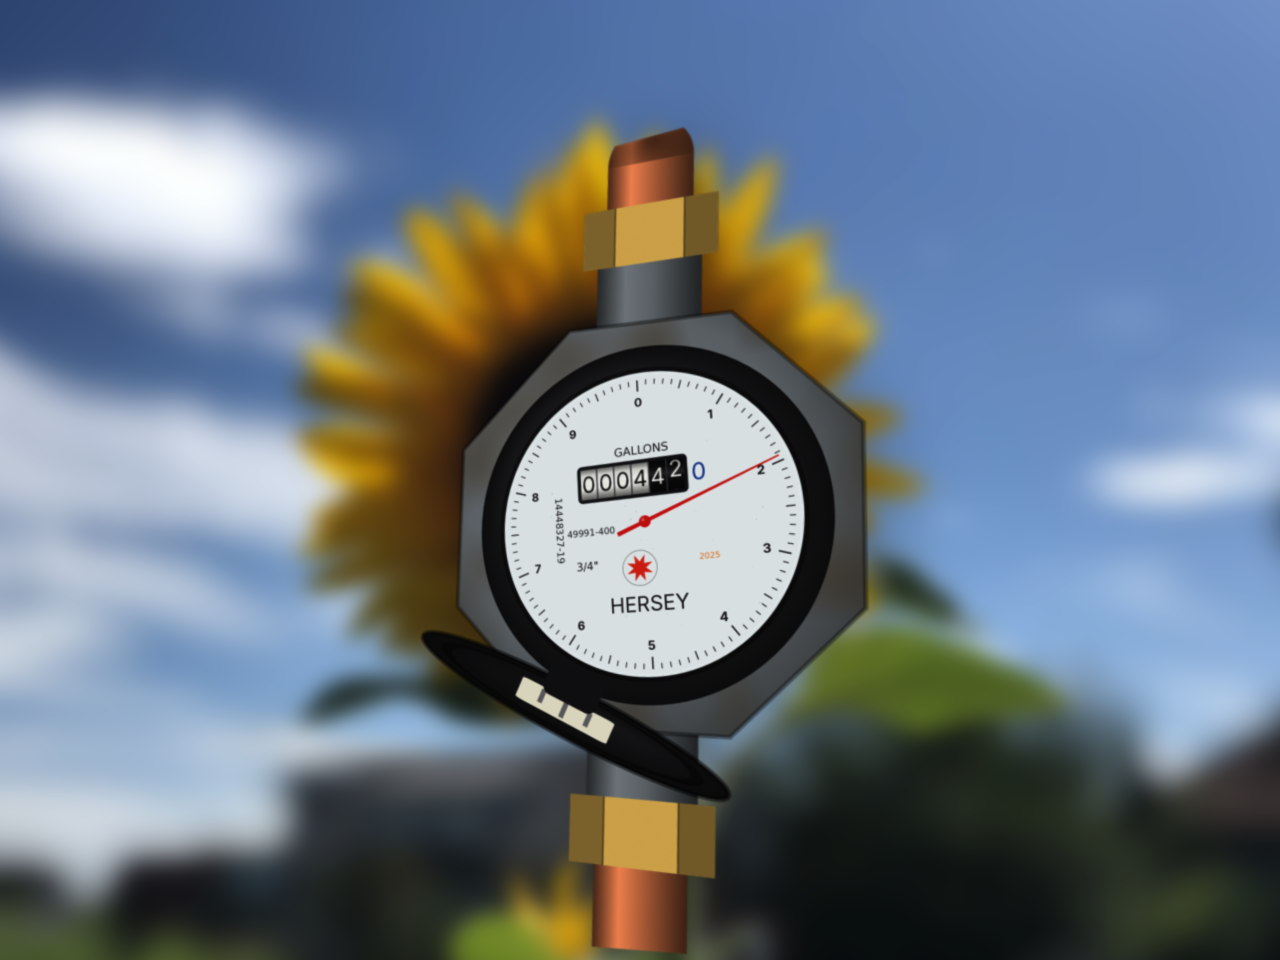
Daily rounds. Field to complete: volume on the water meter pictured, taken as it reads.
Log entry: 4421.9 gal
